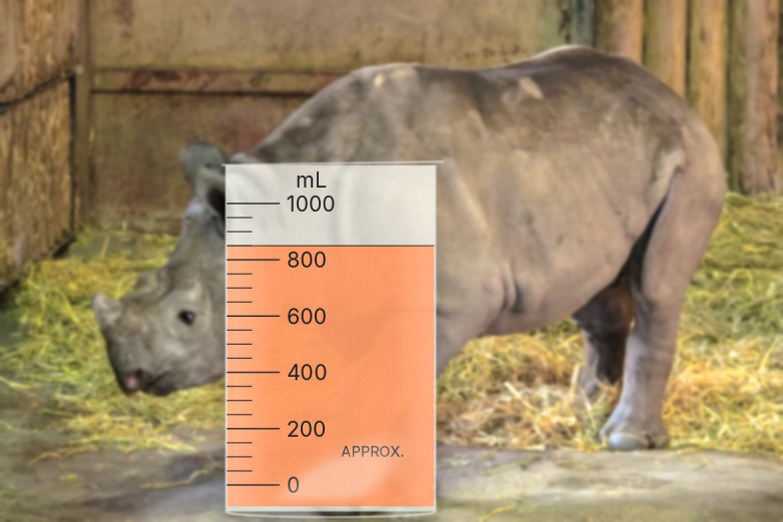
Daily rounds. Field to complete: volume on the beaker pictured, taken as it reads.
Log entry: 850 mL
